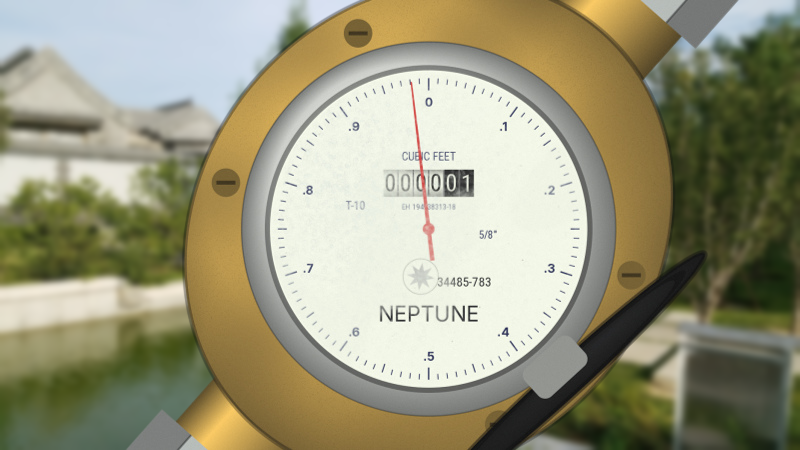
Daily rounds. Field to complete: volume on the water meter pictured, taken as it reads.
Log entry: 0.98 ft³
